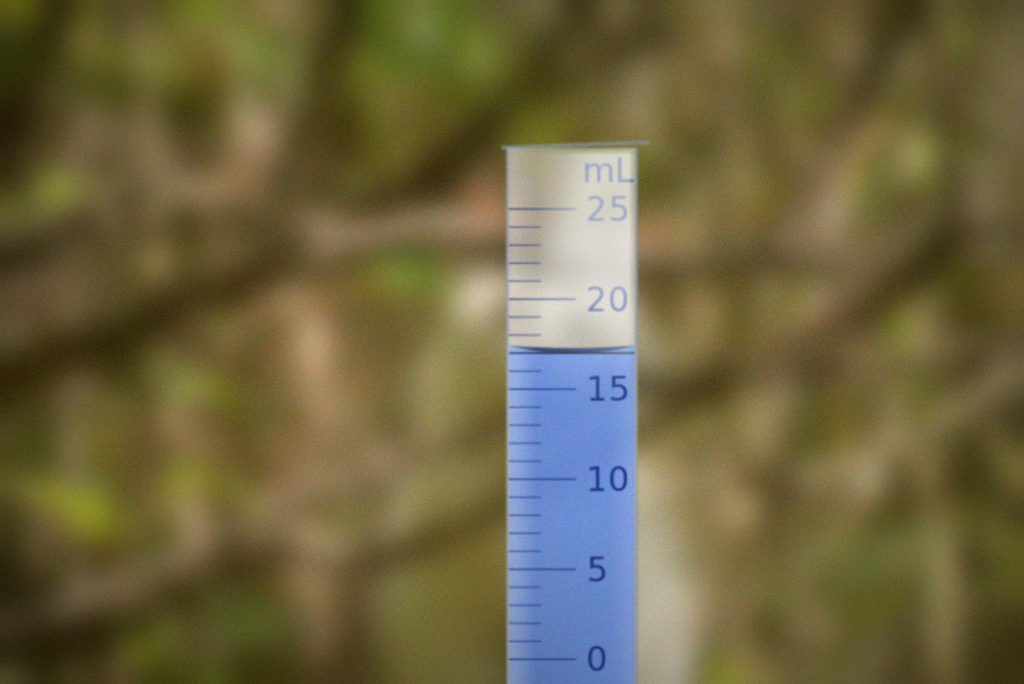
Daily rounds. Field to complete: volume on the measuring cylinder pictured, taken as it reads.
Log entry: 17 mL
